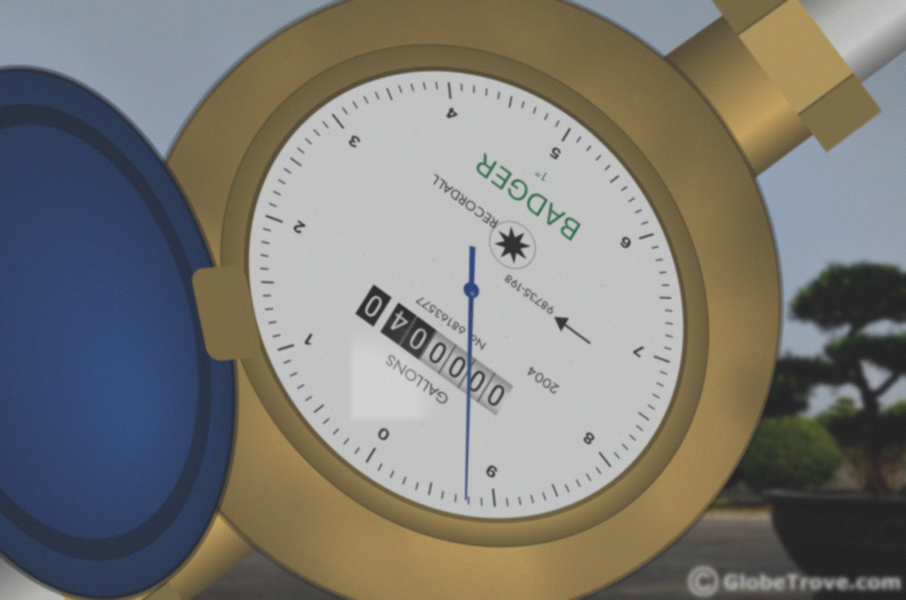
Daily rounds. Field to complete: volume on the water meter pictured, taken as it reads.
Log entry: 39.2 gal
